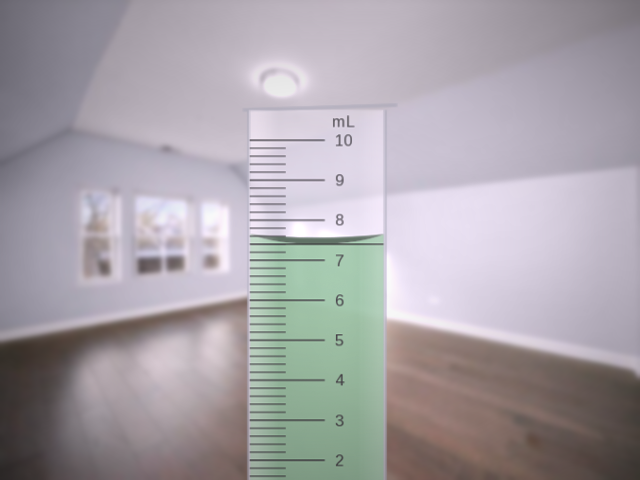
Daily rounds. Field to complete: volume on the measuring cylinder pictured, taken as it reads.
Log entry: 7.4 mL
